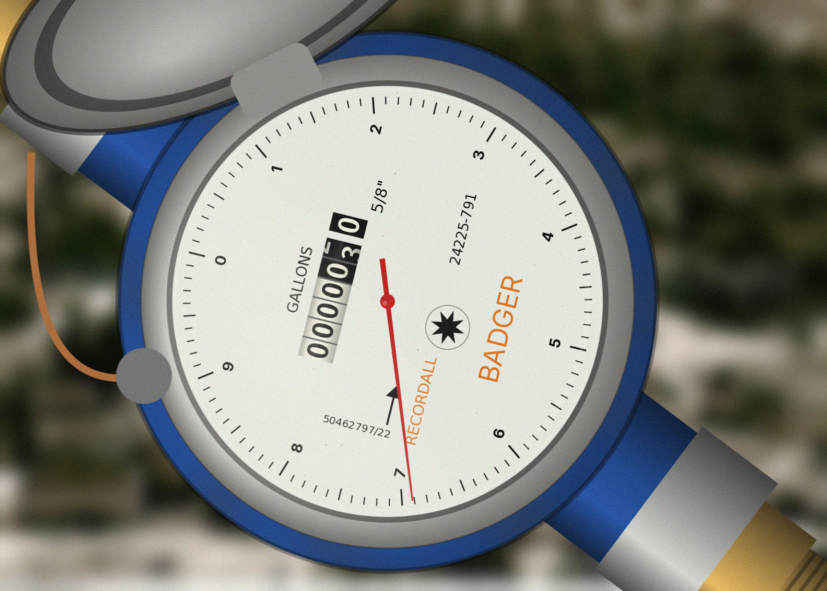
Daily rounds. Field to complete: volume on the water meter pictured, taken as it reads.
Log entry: 26.9 gal
